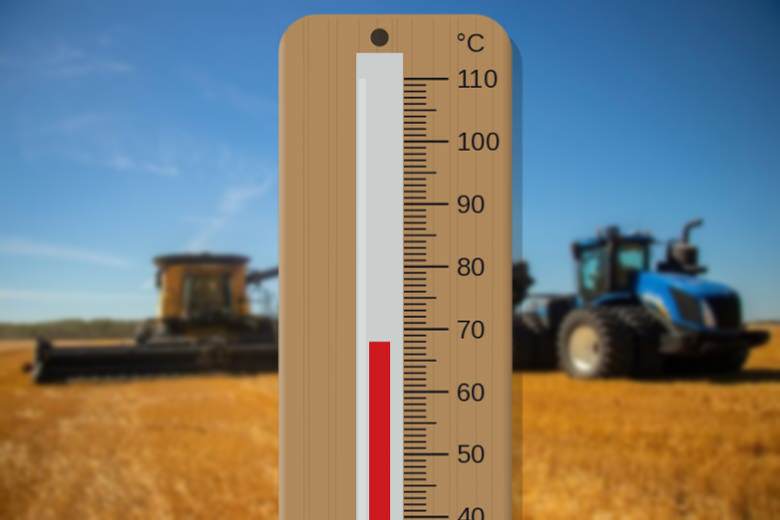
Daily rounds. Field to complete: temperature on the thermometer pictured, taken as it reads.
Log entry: 68 °C
